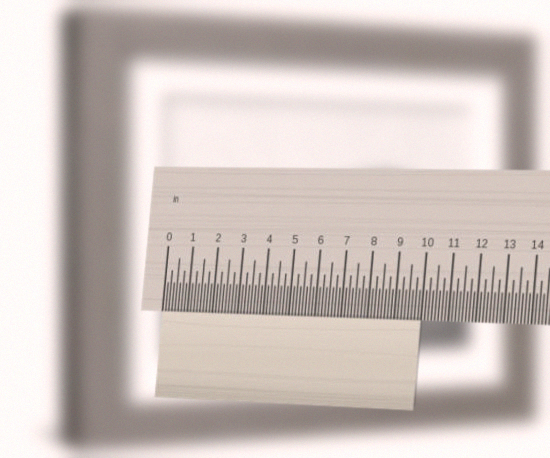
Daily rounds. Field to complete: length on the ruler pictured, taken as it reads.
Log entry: 10 in
